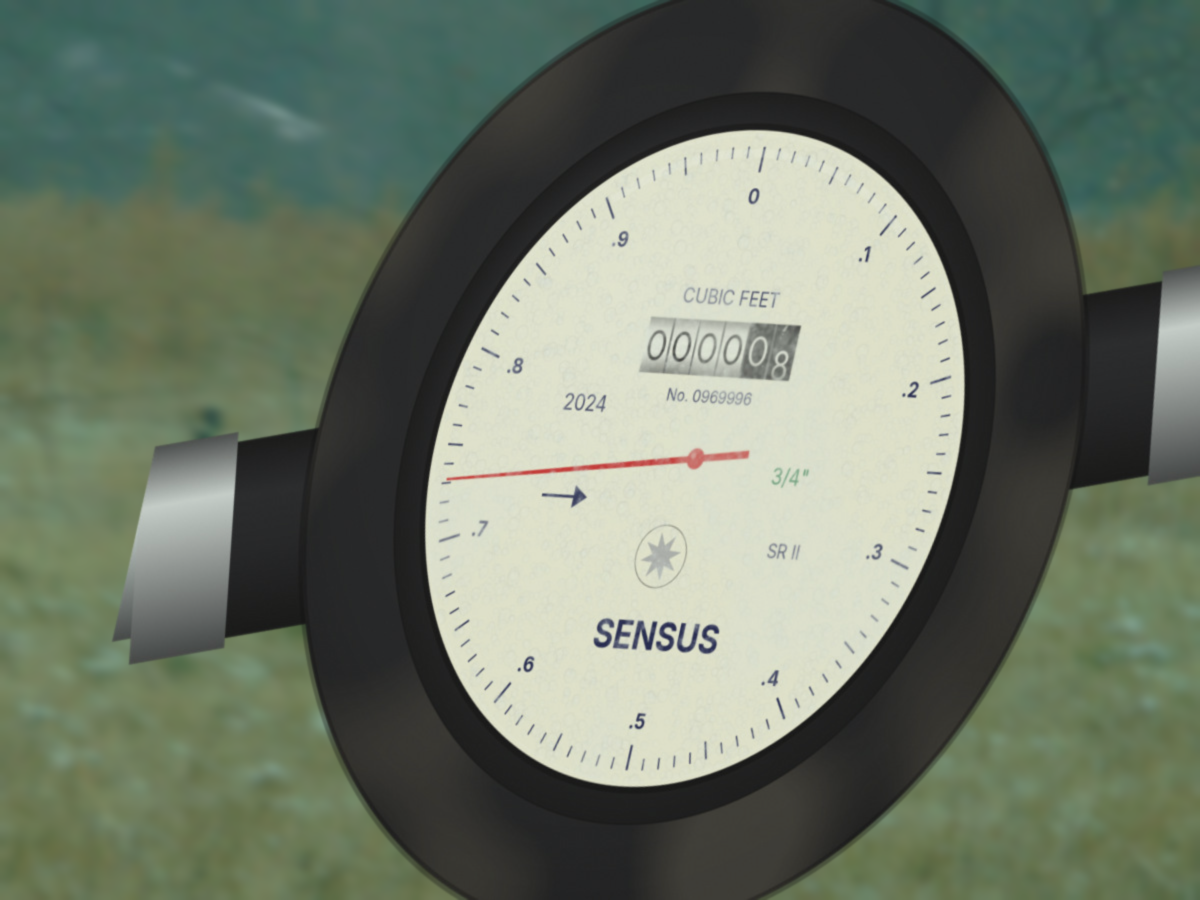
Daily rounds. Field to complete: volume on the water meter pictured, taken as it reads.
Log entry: 7.73 ft³
